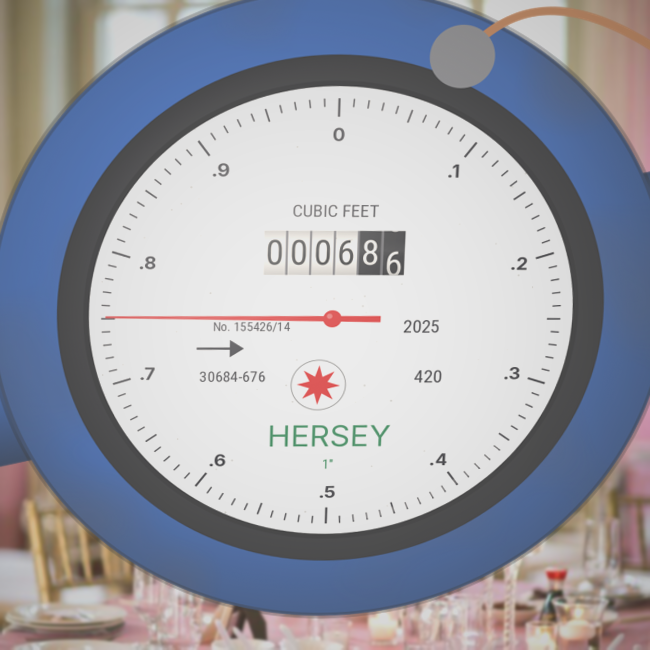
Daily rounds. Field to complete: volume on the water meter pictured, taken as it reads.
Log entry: 685.75 ft³
